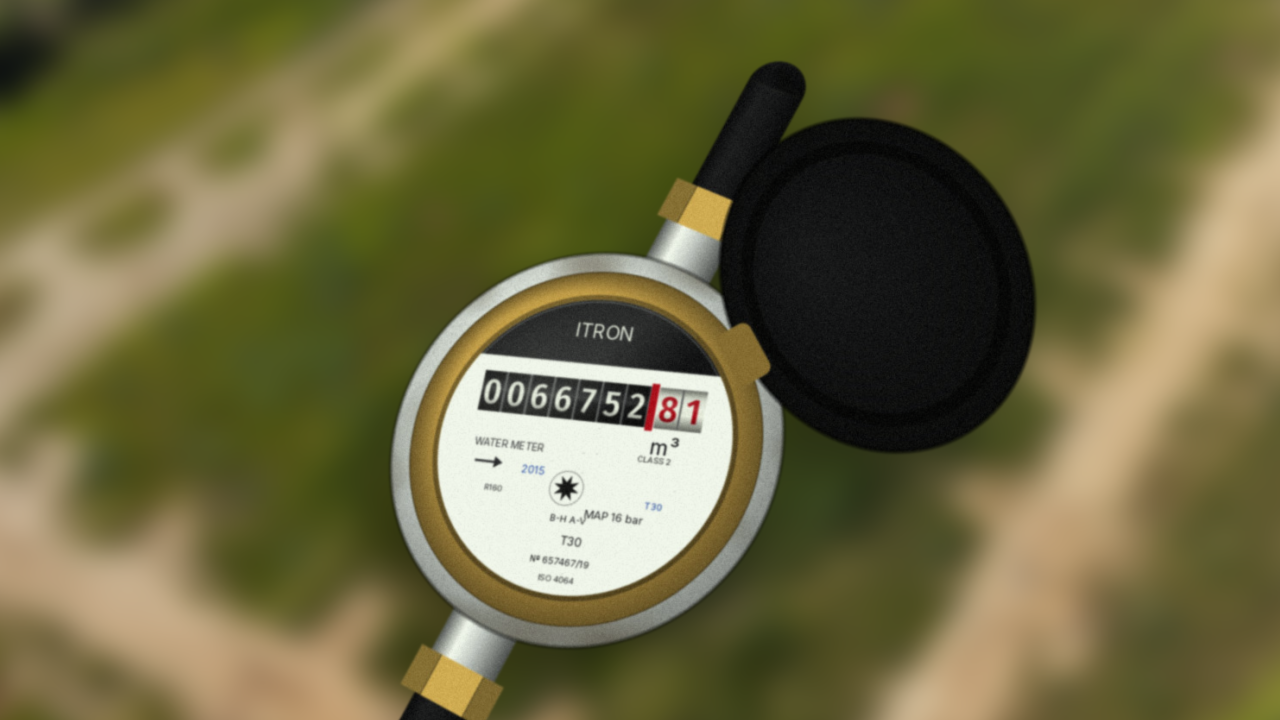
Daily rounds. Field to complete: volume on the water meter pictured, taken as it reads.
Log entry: 66752.81 m³
